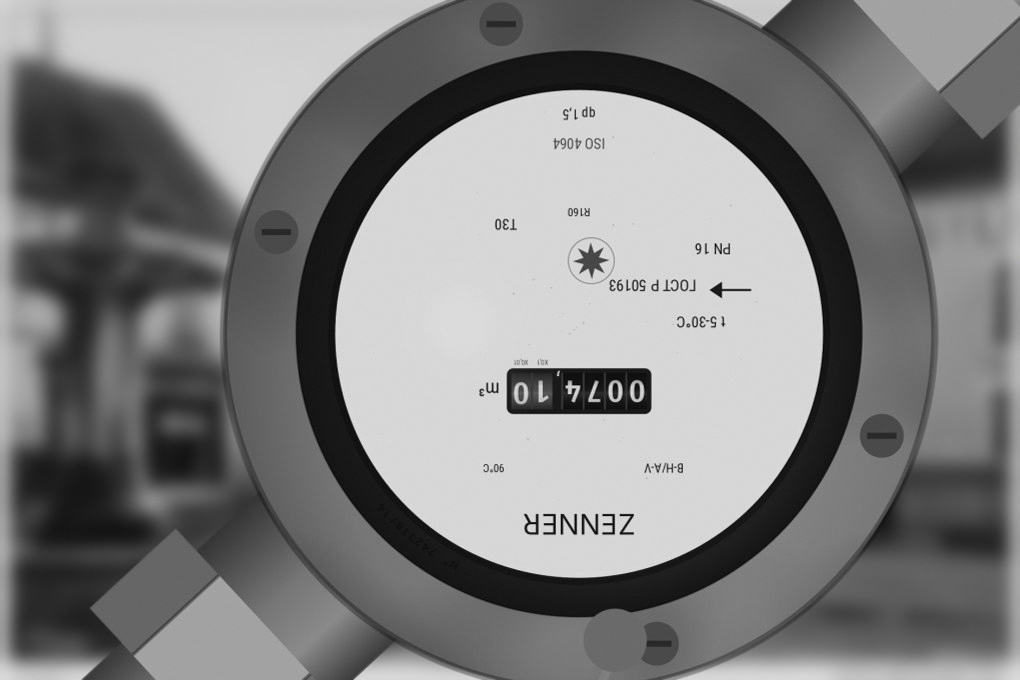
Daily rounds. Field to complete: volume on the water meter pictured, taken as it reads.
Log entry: 74.10 m³
